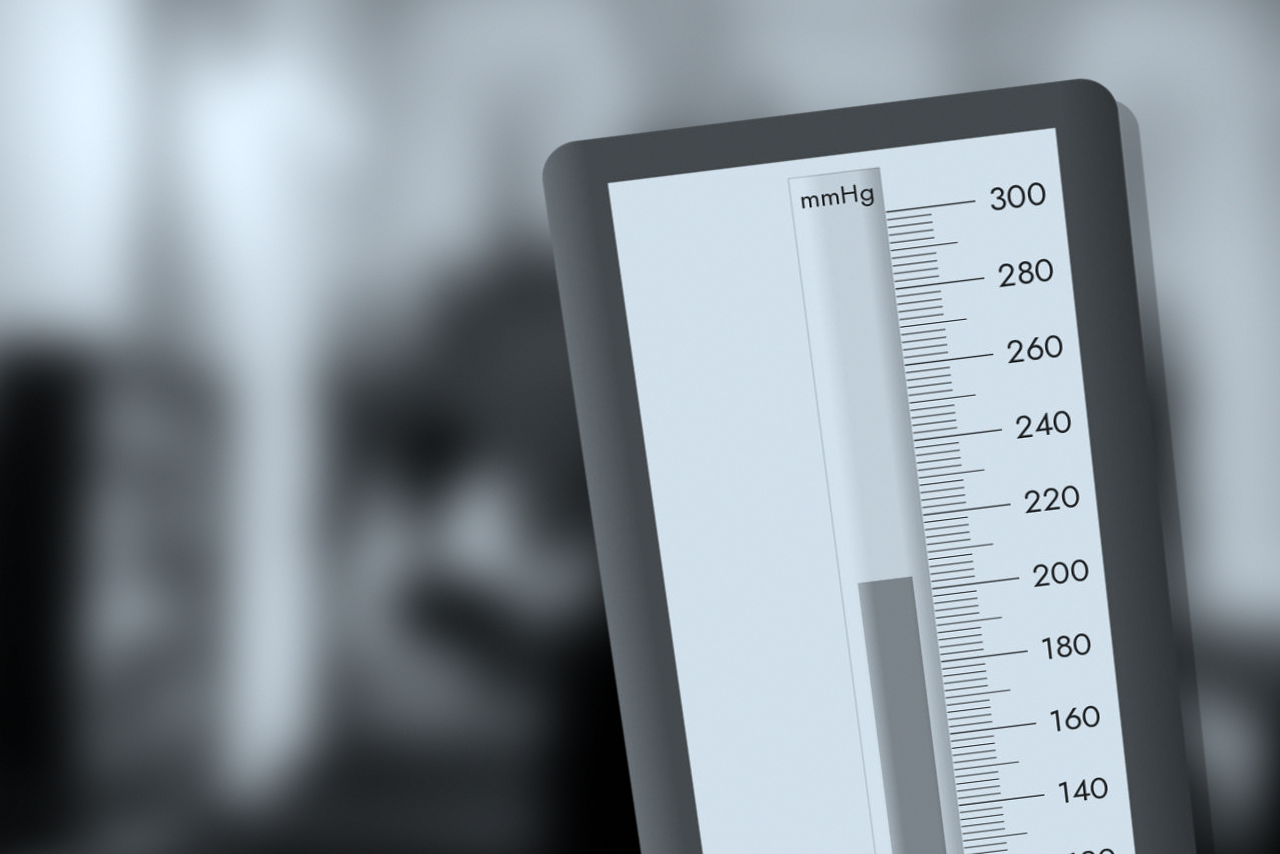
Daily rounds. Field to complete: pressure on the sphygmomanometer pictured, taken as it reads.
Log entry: 204 mmHg
